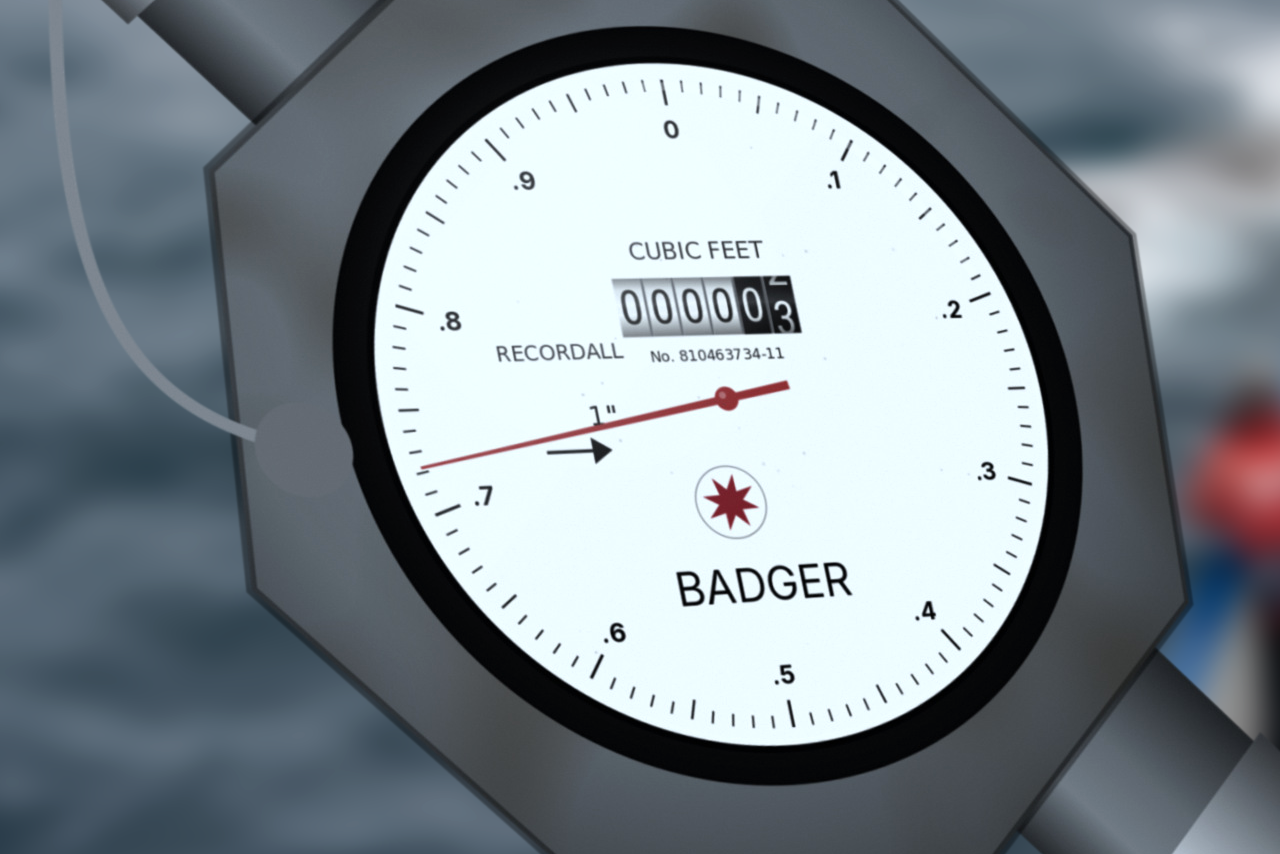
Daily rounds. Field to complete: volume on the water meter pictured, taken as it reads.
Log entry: 2.72 ft³
